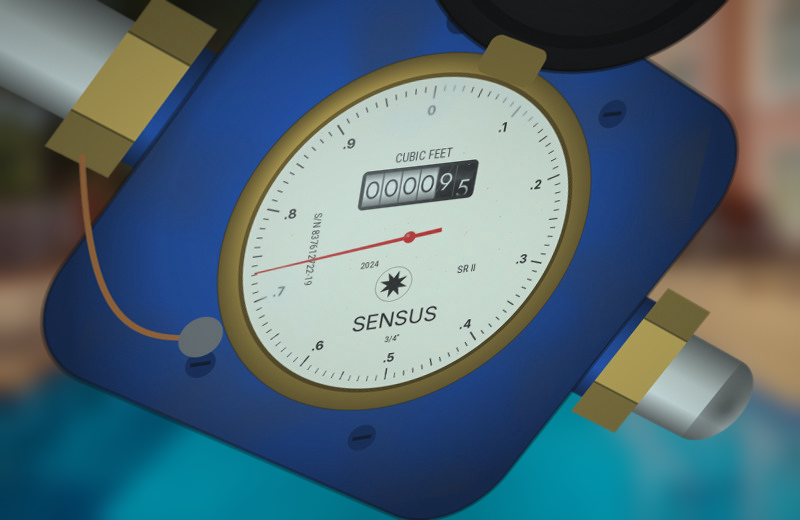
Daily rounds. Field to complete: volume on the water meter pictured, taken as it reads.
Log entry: 94.73 ft³
